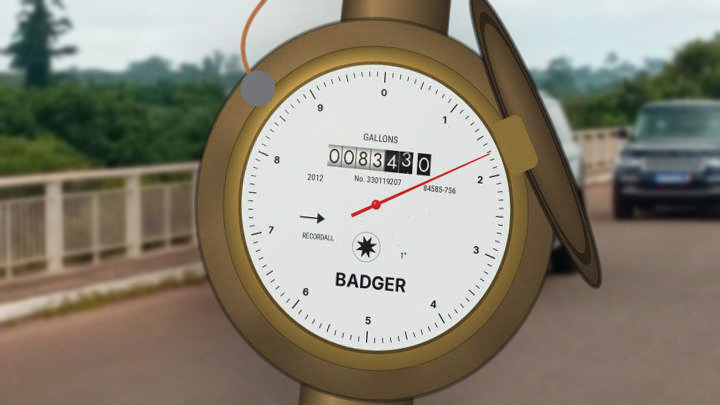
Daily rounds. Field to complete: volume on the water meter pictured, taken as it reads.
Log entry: 83431.7 gal
